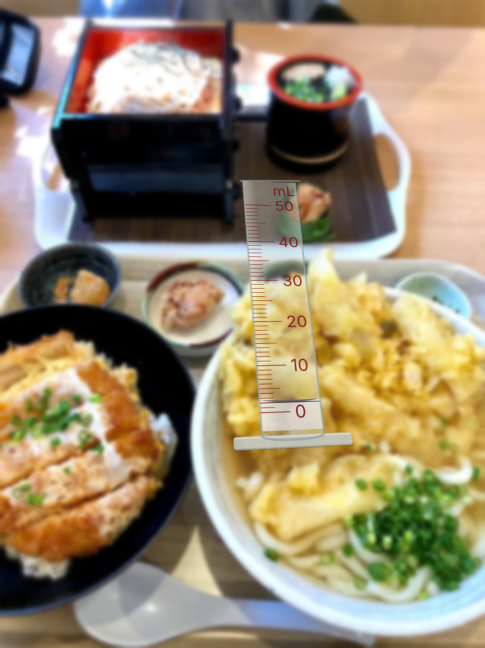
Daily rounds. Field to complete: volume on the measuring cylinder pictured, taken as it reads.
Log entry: 2 mL
